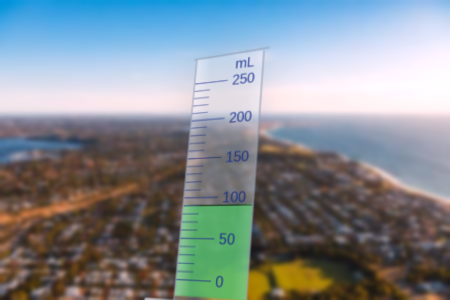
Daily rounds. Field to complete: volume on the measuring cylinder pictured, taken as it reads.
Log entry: 90 mL
